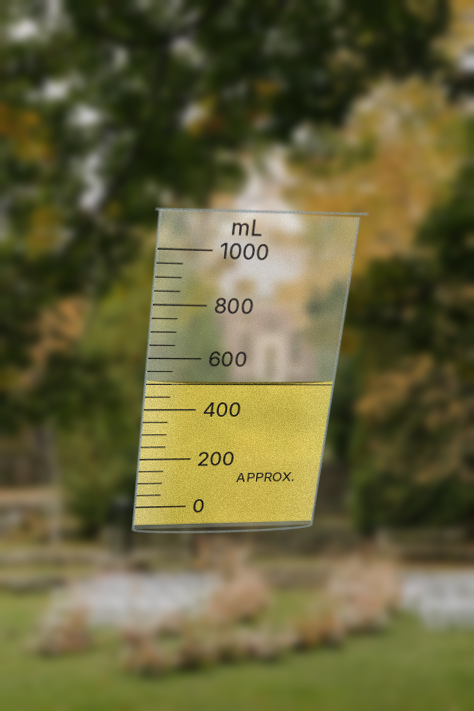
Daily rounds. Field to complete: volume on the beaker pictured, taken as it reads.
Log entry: 500 mL
